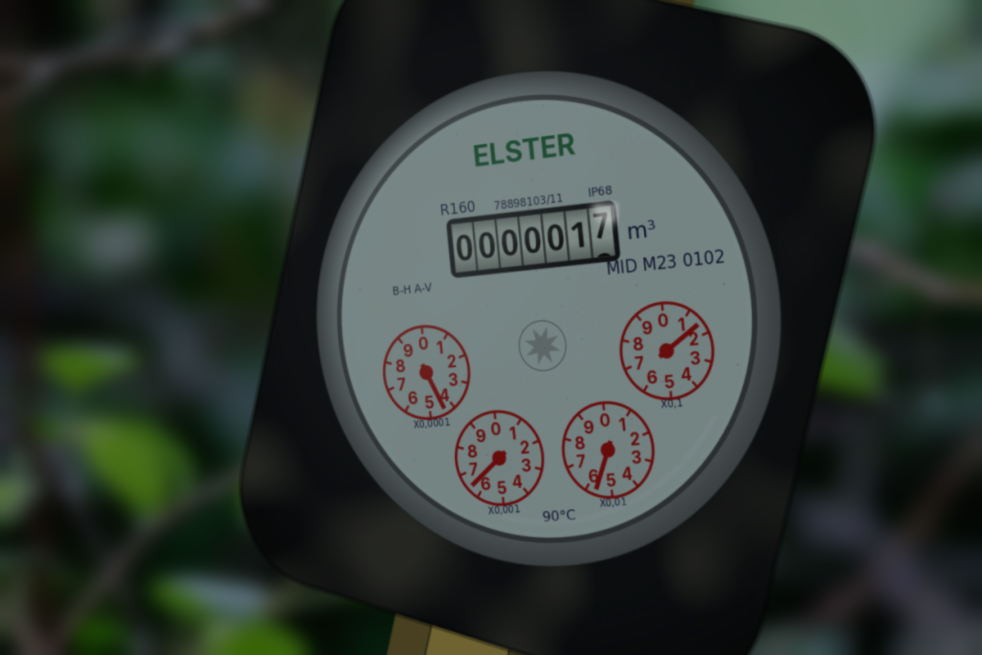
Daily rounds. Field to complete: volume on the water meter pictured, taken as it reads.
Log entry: 17.1564 m³
